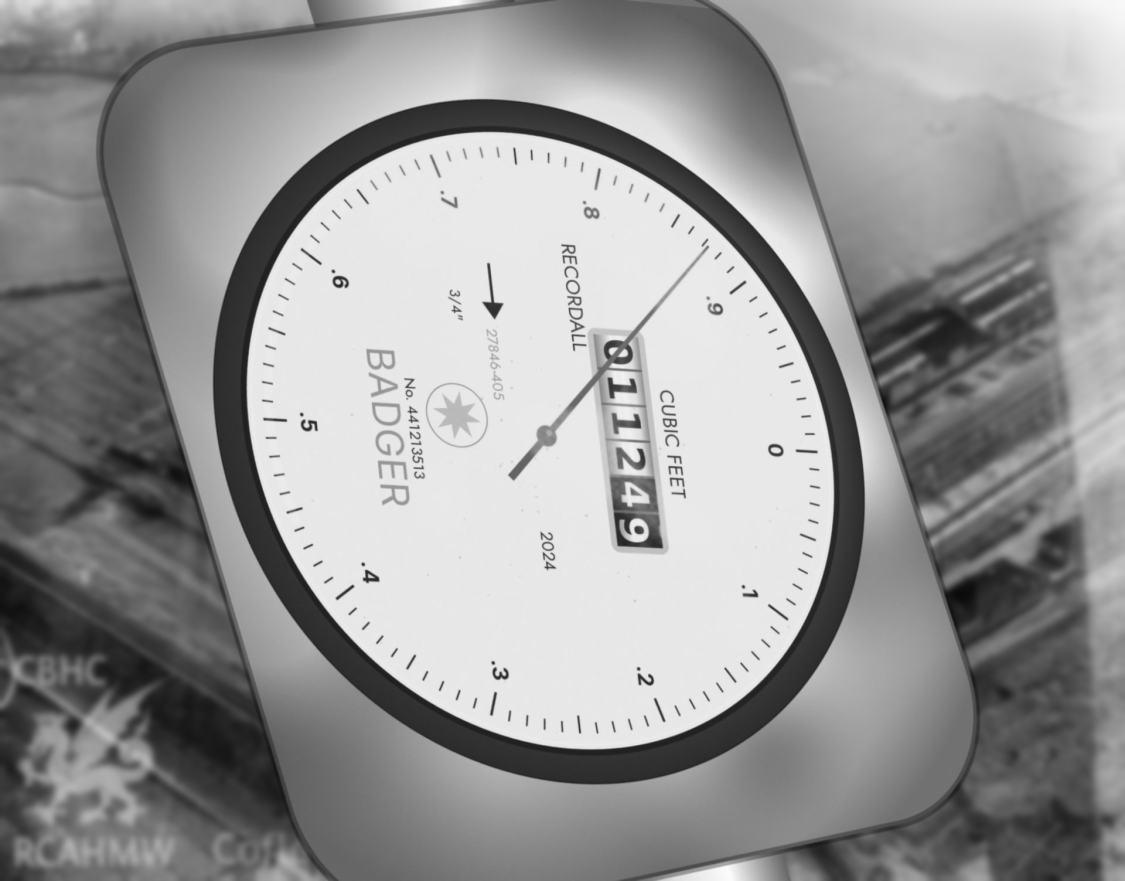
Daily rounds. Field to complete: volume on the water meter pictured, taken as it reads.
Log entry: 11248.87 ft³
